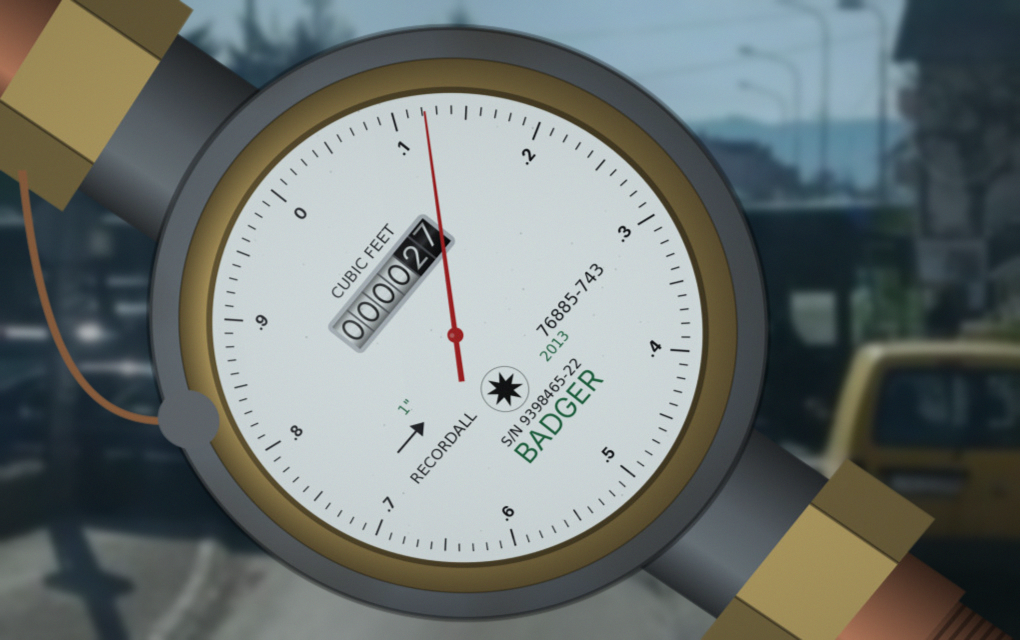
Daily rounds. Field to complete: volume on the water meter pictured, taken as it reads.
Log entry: 27.12 ft³
